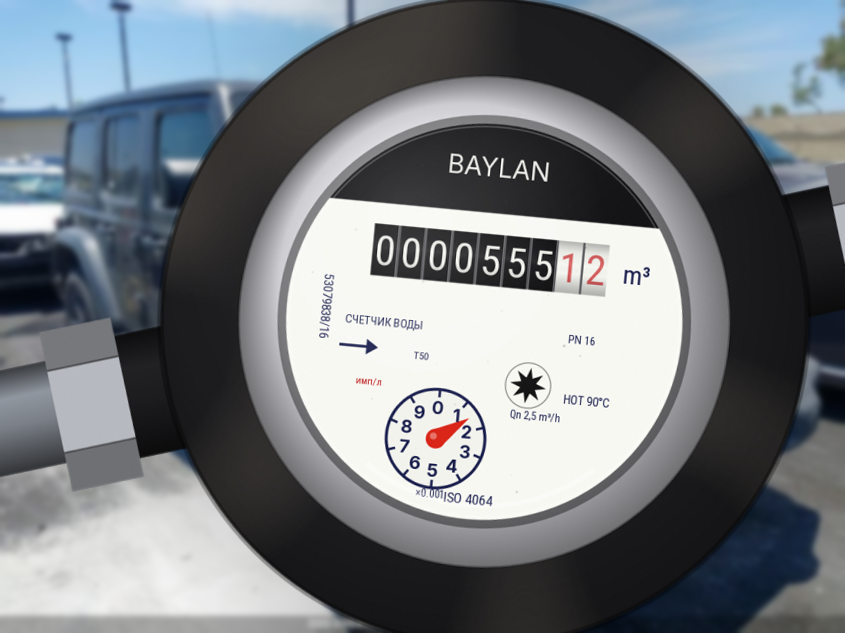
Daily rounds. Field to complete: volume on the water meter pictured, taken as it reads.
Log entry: 555.121 m³
